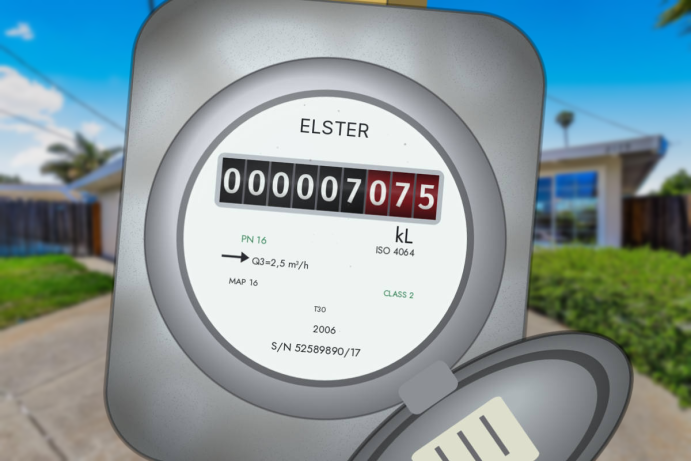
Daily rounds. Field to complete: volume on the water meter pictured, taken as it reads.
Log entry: 7.075 kL
